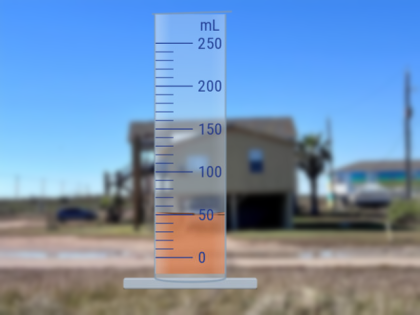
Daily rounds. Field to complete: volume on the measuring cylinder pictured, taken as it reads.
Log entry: 50 mL
